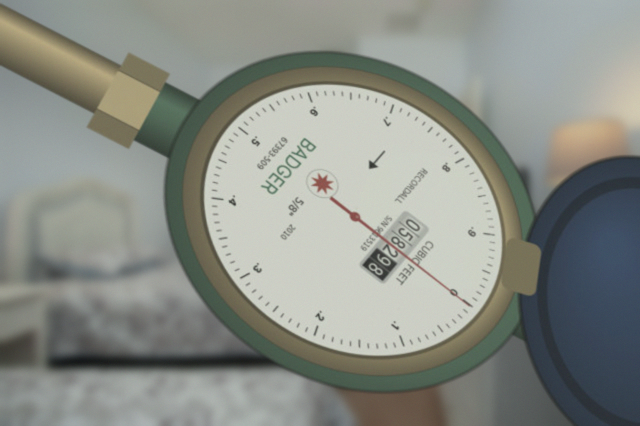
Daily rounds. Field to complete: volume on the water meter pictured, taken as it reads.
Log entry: 58298.00 ft³
